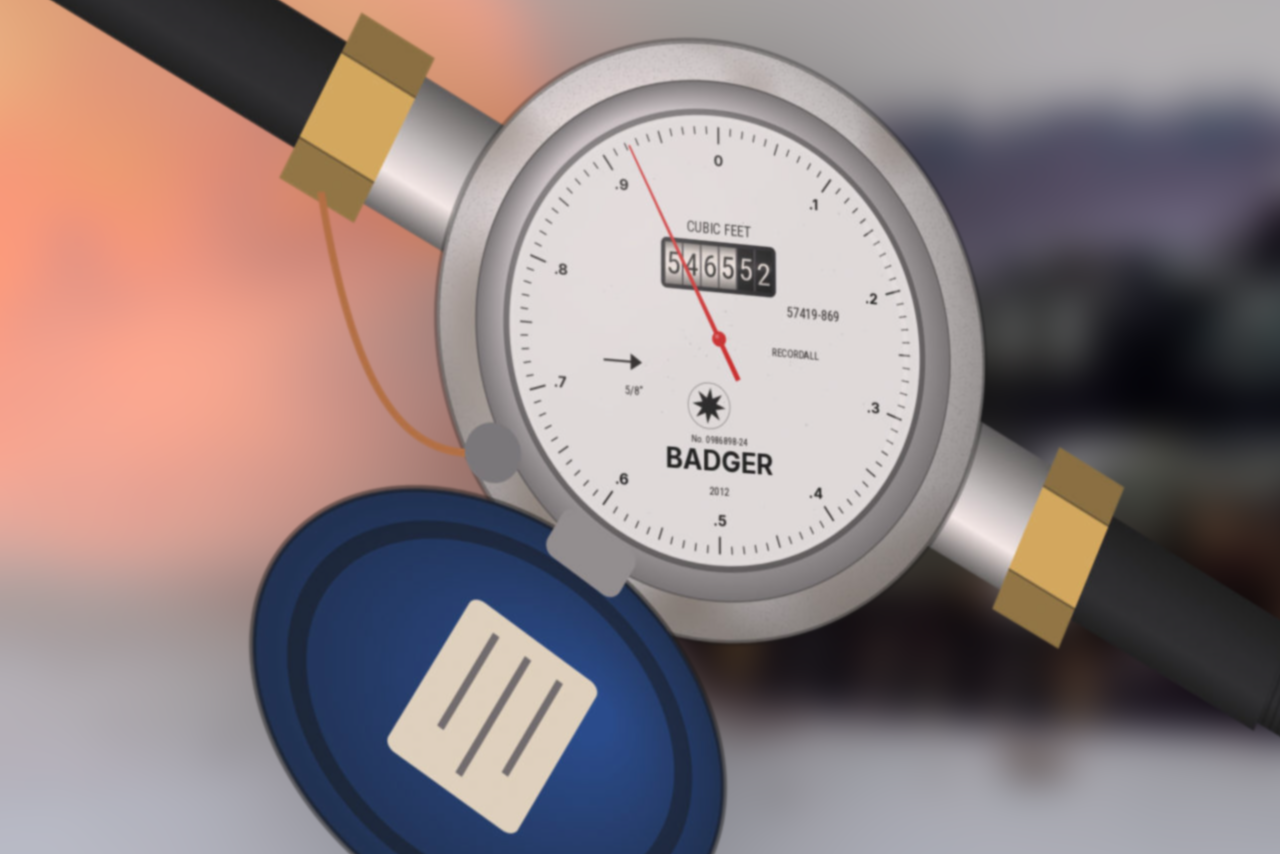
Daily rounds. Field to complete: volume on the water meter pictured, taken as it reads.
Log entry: 546551.92 ft³
